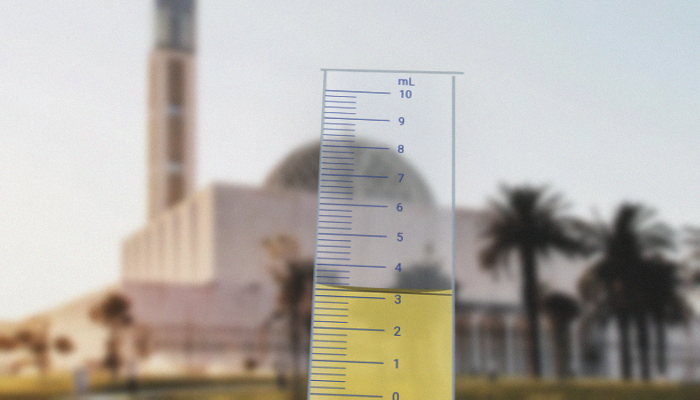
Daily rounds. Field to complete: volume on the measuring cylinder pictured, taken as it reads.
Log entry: 3.2 mL
